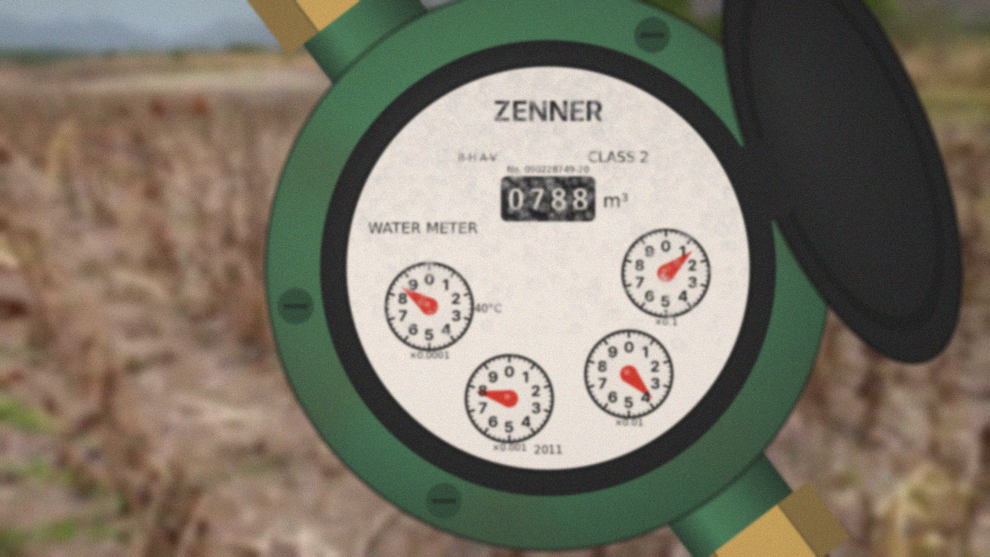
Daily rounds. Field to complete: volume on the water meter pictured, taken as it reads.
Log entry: 788.1378 m³
